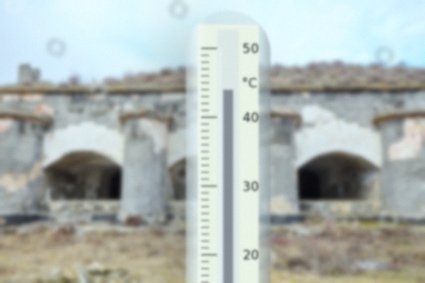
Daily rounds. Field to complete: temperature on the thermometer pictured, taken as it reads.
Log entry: 44 °C
